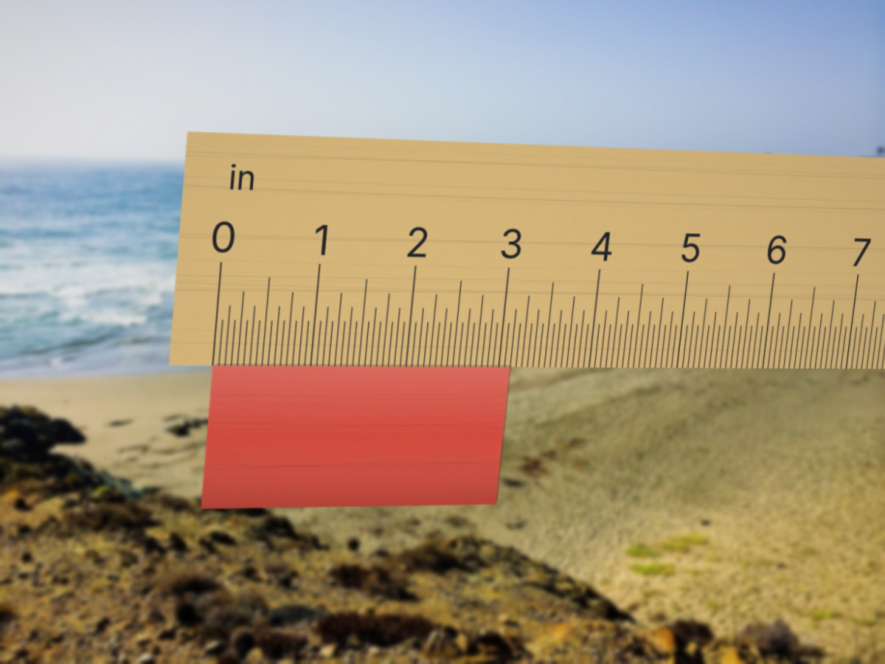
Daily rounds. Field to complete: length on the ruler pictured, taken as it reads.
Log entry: 3.125 in
